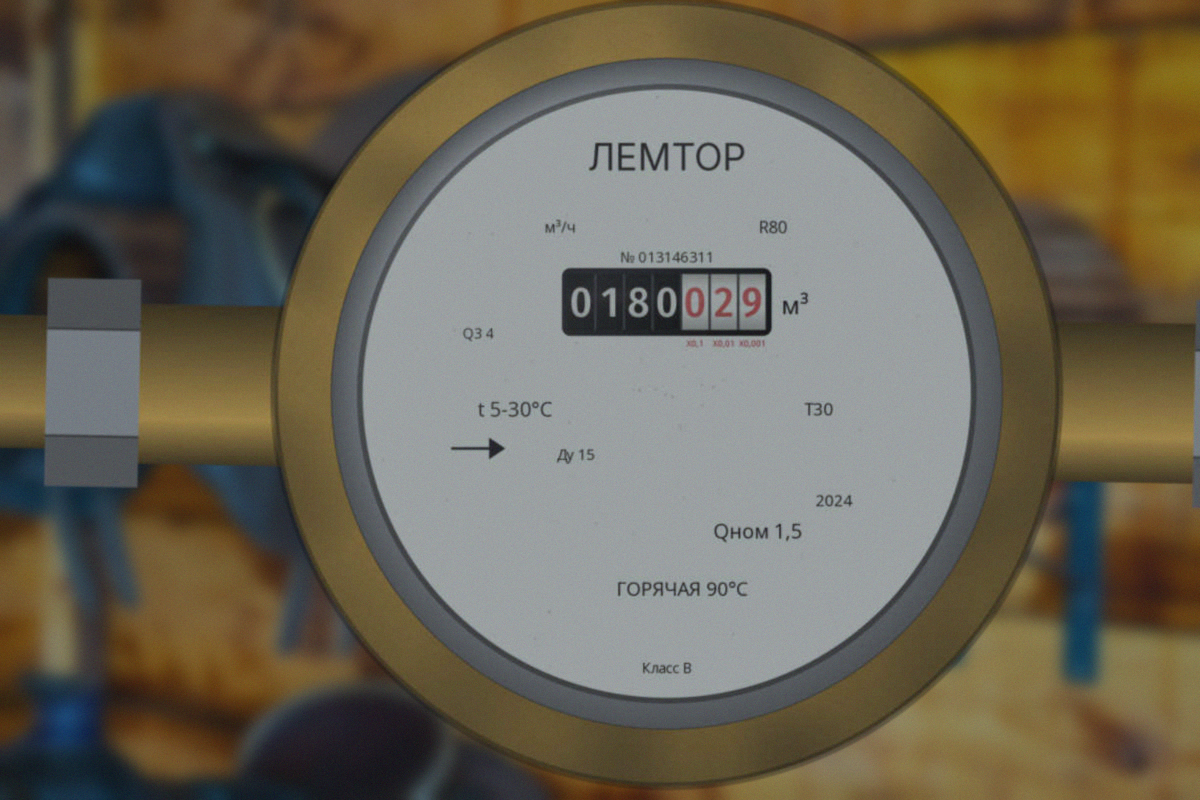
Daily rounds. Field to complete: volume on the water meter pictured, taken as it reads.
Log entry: 180.029 m³
